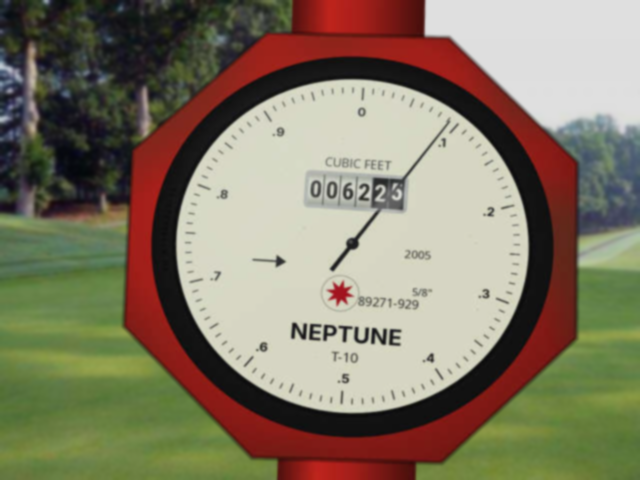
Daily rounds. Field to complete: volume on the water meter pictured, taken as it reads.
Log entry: 6225.09 ft³
